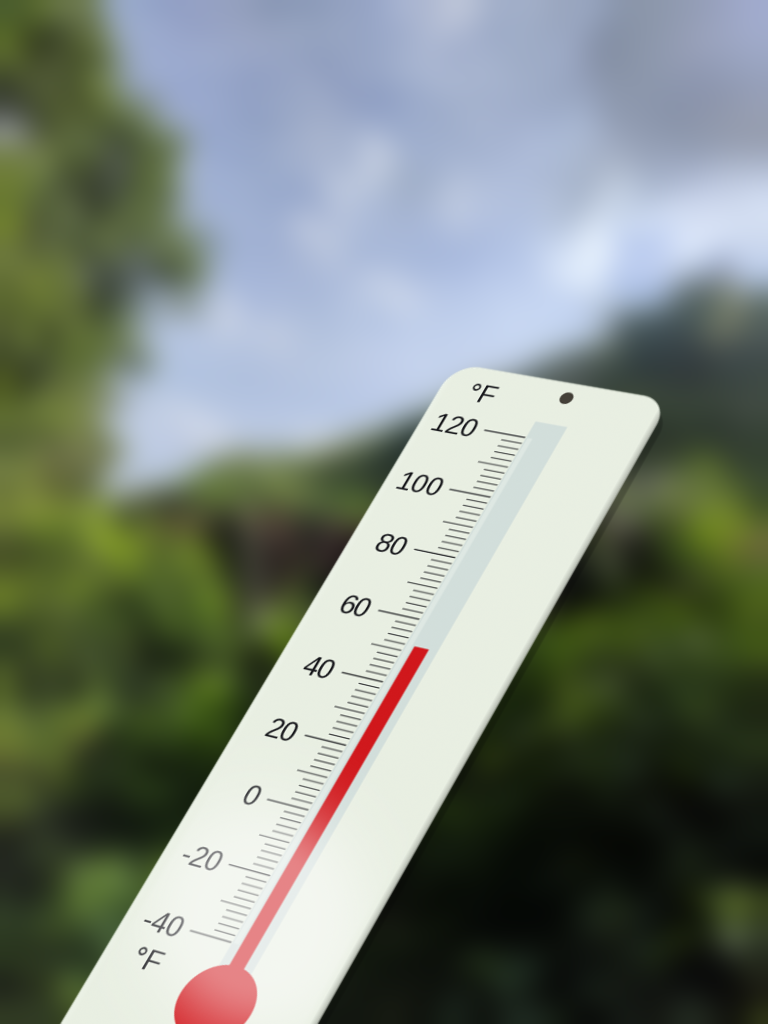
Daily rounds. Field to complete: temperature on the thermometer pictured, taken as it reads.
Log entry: 52 °F
